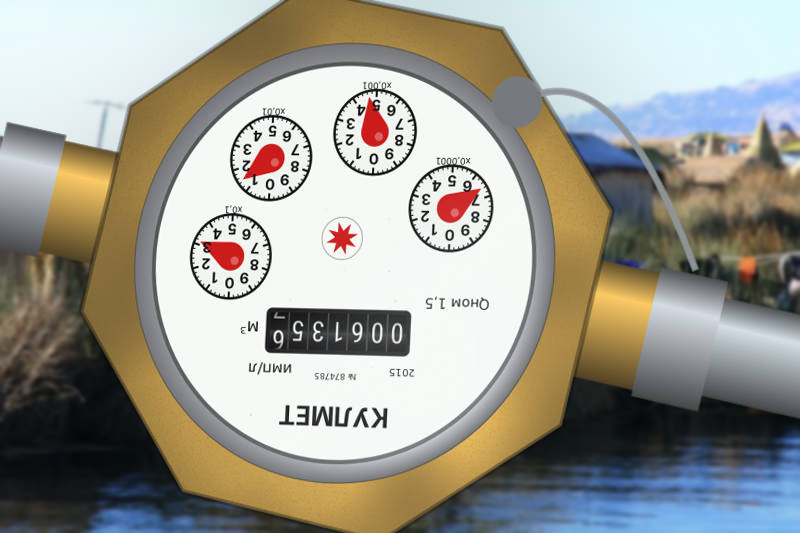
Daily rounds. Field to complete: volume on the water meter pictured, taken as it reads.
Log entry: 61356.3146 m³
